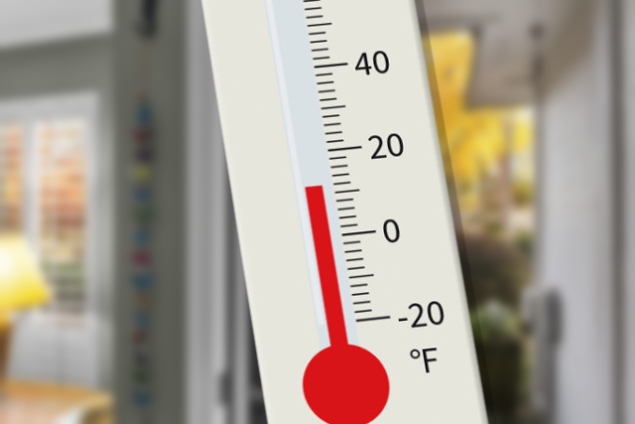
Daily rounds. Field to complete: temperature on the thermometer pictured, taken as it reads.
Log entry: 12 °F
